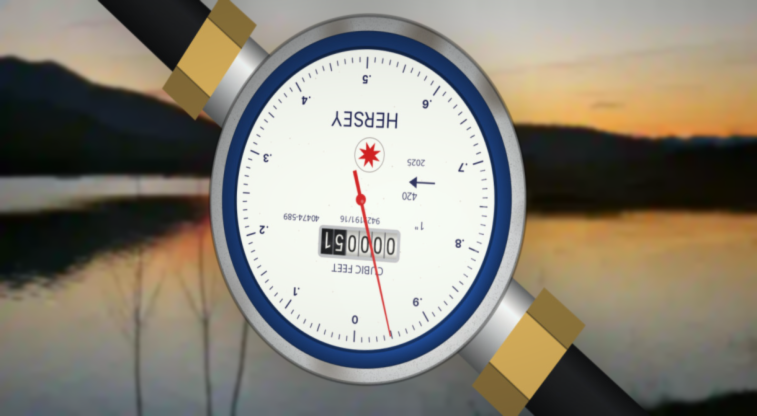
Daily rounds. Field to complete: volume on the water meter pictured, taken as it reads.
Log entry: 50.95 ft³
